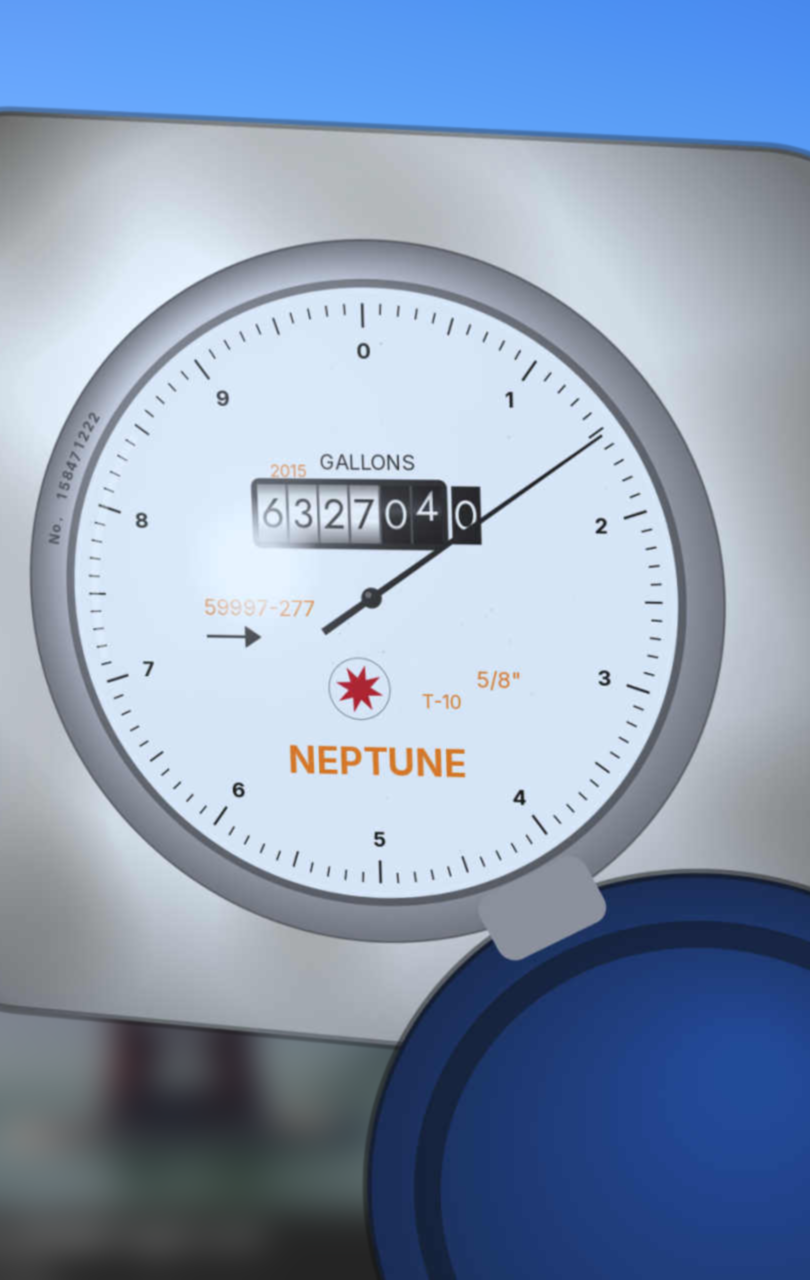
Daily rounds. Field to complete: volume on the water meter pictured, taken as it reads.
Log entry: 6327041.5 gal
